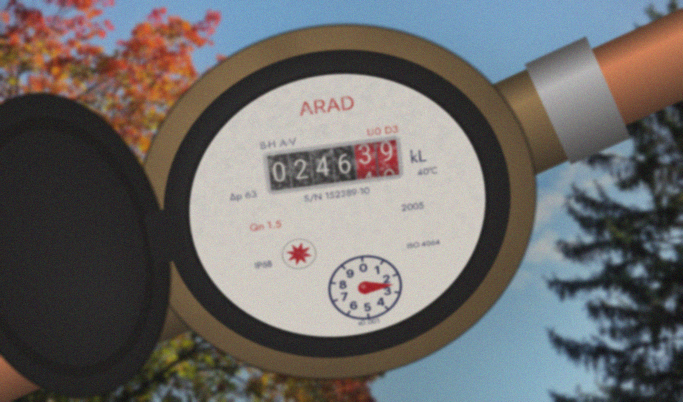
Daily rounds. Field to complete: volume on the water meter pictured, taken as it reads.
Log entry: 246.392 kL
